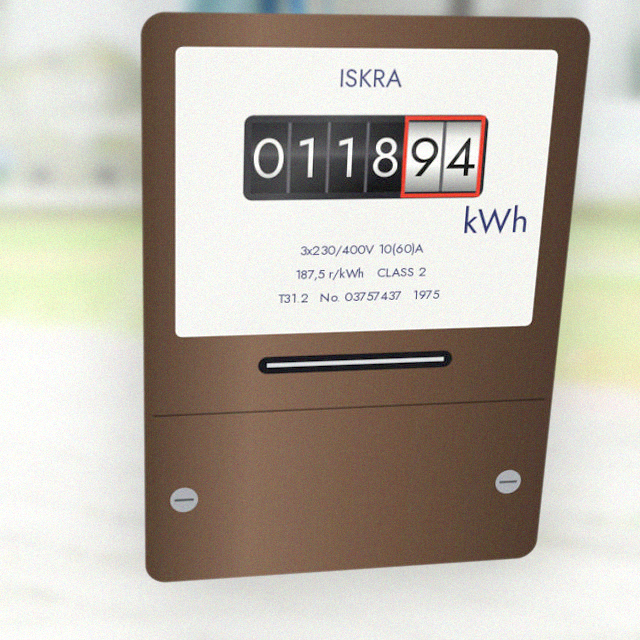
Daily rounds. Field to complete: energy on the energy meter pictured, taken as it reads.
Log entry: 118.94 kWh
